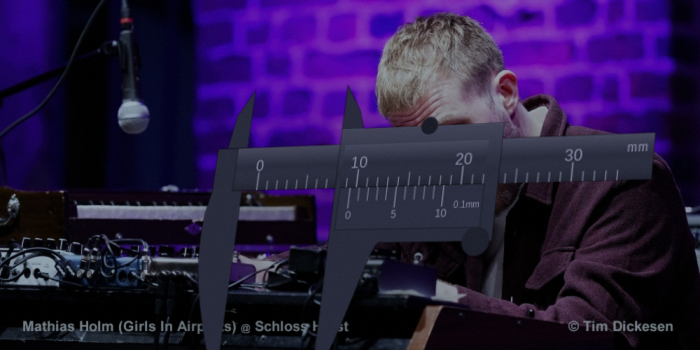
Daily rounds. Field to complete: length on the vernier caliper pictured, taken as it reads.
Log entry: 9.4 mm
